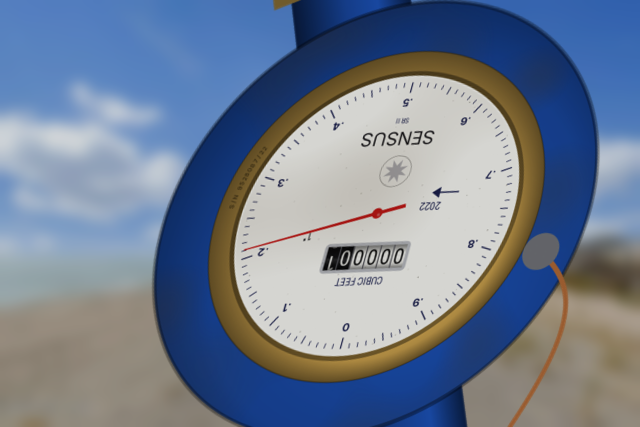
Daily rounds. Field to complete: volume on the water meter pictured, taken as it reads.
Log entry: 1.21 ft³
